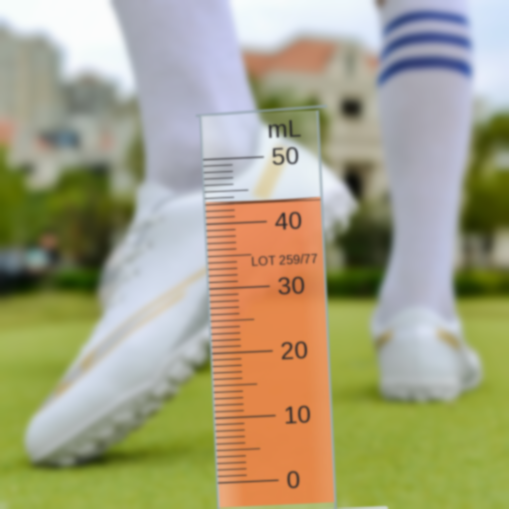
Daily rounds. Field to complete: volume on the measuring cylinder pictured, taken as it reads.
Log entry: 43 mL
